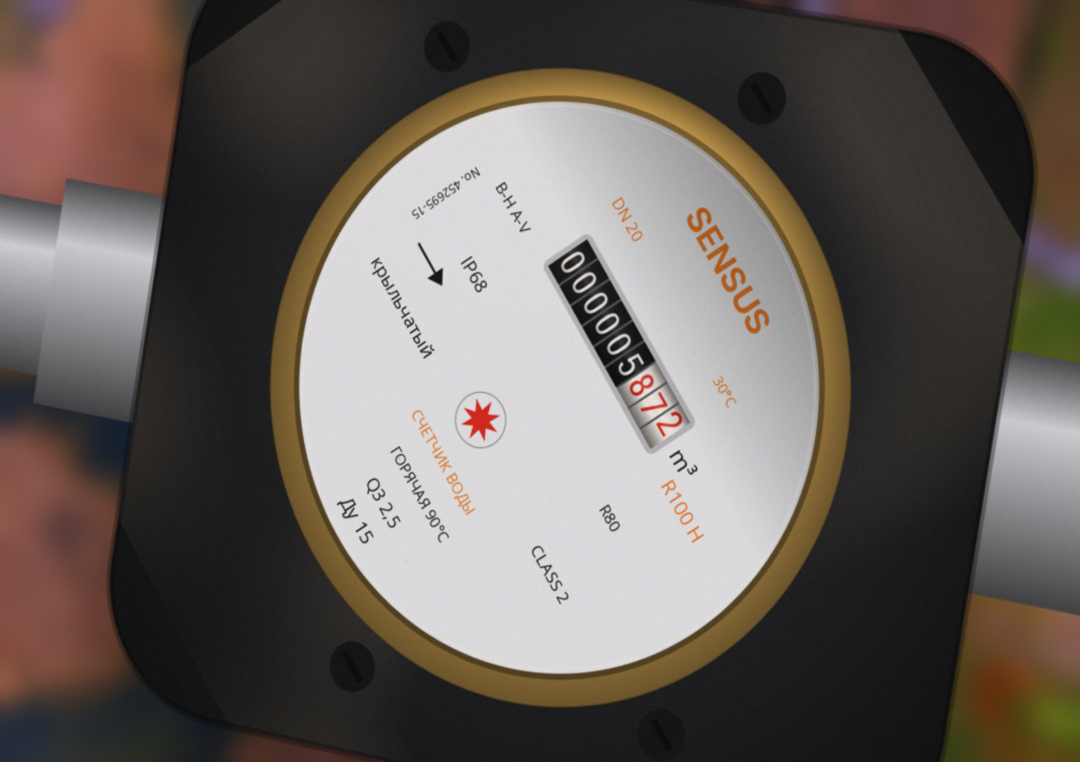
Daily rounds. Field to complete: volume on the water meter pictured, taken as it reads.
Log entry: 5.872 m³
